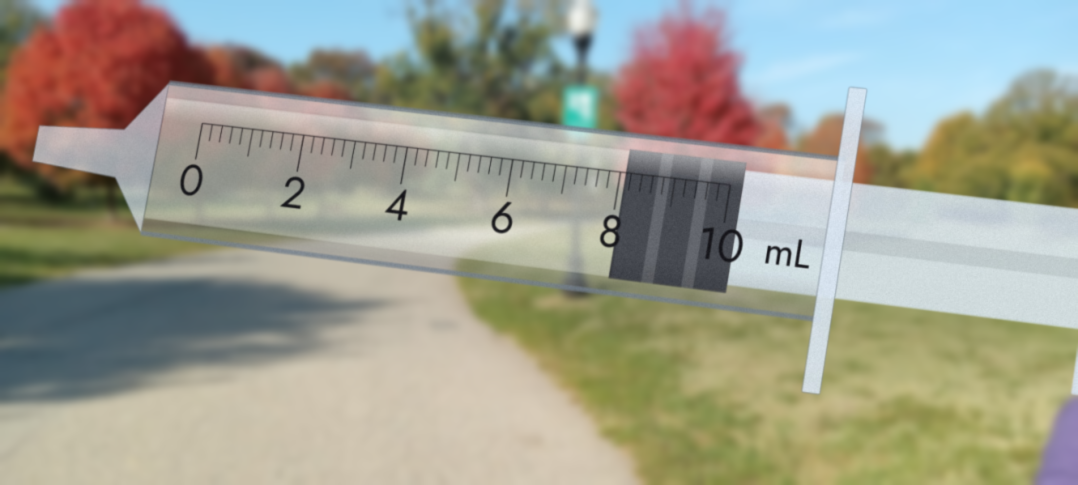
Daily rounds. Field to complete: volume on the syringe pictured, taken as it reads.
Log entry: 8.1 mL
